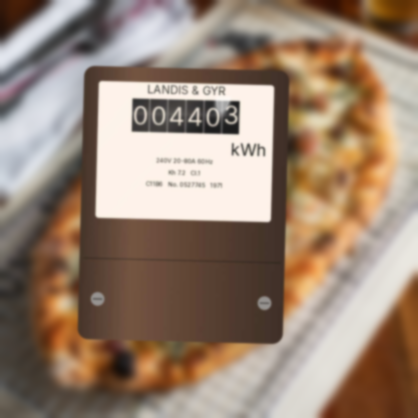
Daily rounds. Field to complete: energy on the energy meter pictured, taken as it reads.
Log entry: 4403 kWh
